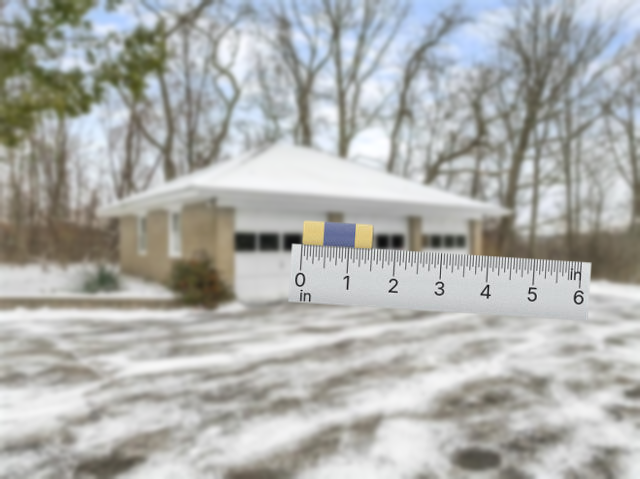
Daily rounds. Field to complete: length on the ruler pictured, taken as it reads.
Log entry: 1.5 in
